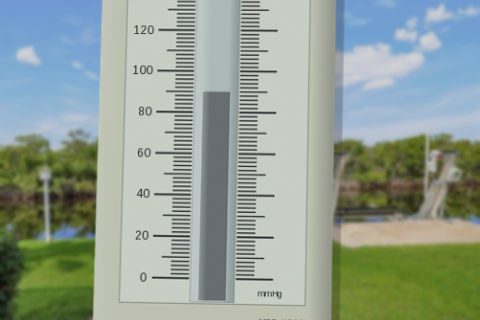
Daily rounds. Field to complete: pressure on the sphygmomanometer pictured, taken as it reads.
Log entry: 90 mmHg
